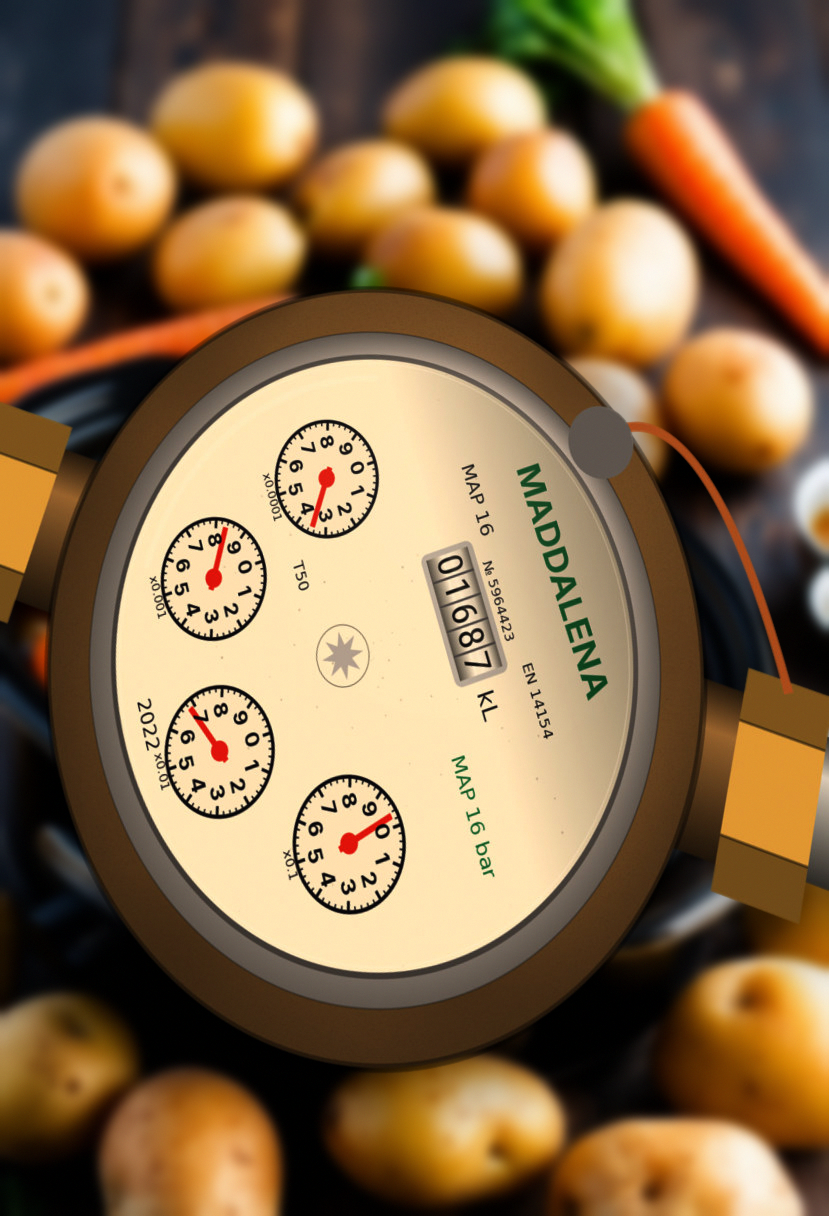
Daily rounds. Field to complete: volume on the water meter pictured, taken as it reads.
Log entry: 1686.9683 kL
